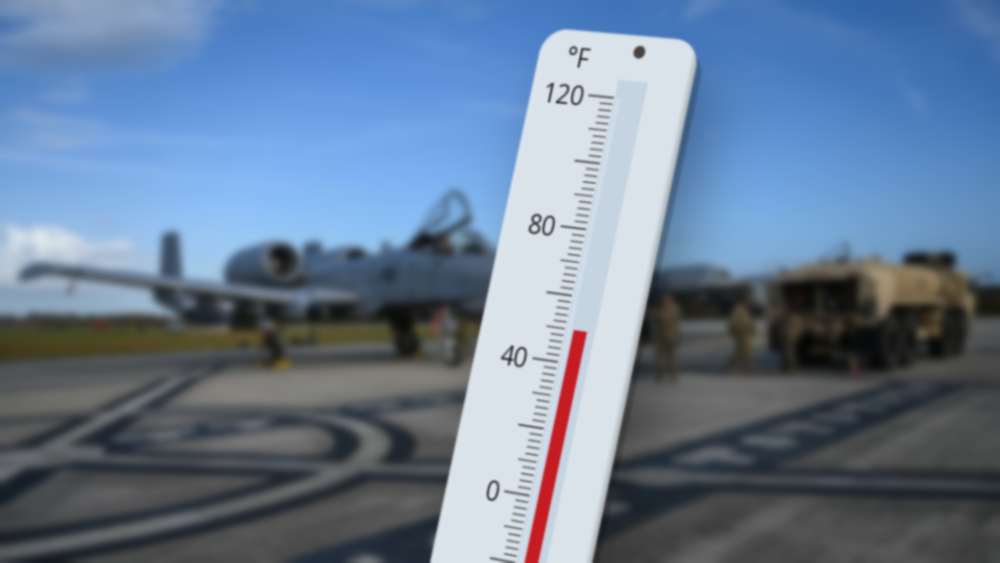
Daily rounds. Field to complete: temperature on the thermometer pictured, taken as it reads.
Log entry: 50 °F
